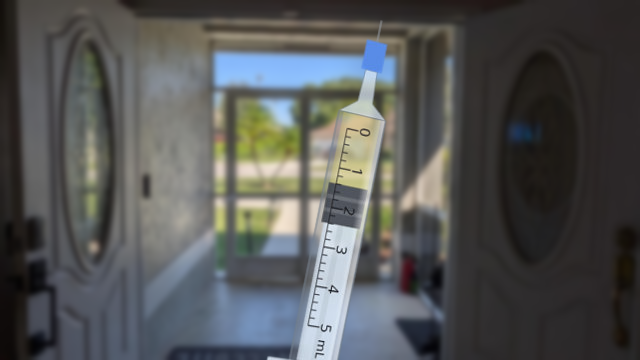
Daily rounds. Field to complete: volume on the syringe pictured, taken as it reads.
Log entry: 1.4 mL
